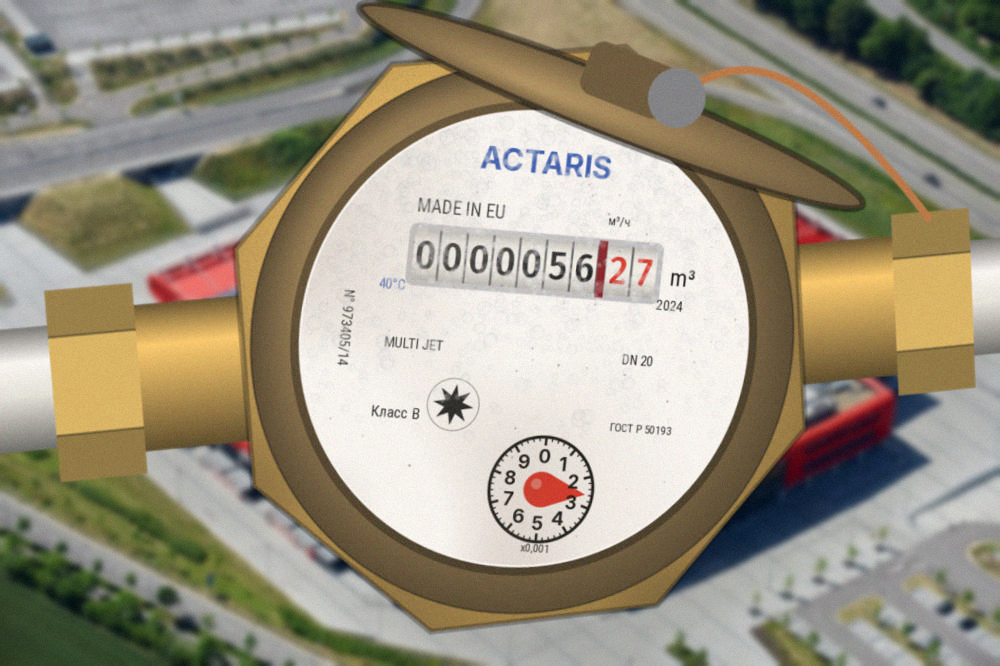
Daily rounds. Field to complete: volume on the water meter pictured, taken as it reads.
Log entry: 56.272 m³
